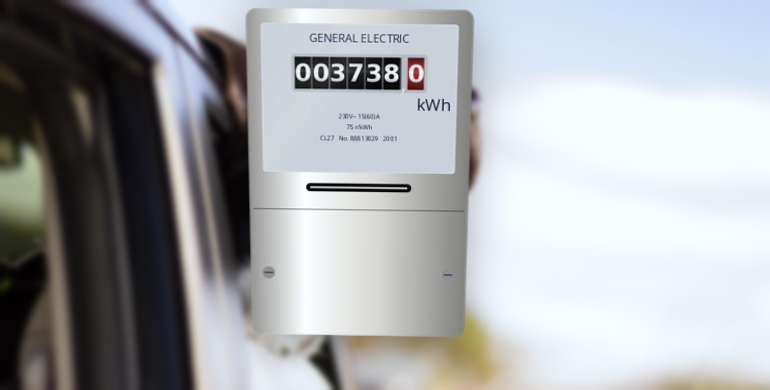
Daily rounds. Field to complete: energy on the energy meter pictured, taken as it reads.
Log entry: 3738.0 kWh
